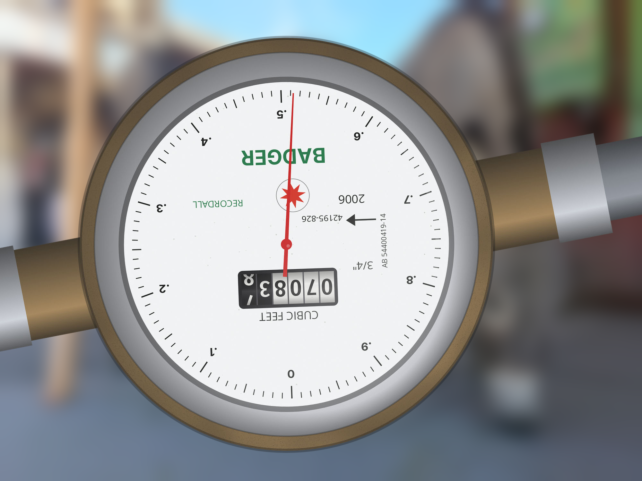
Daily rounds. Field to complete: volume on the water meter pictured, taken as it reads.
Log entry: 70837.51 ft³
